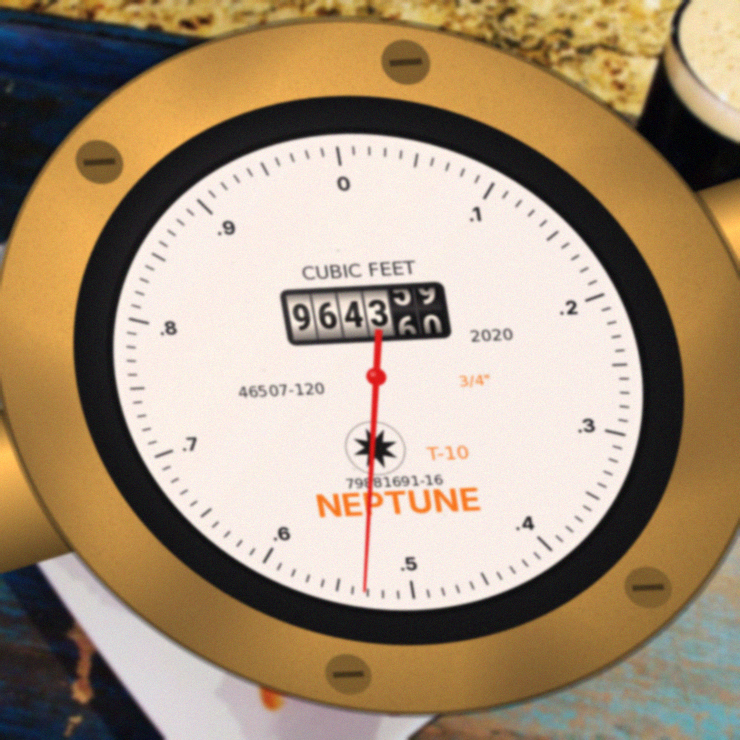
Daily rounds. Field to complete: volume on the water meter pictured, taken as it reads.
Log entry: 964359.53 ft³
